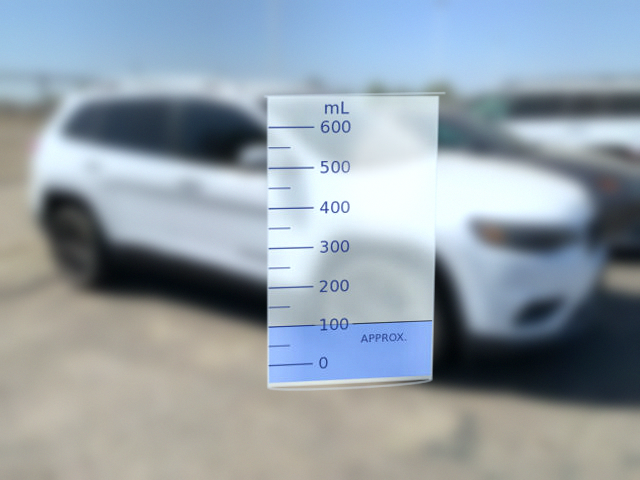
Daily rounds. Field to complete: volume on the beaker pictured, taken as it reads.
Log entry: 100 mL
